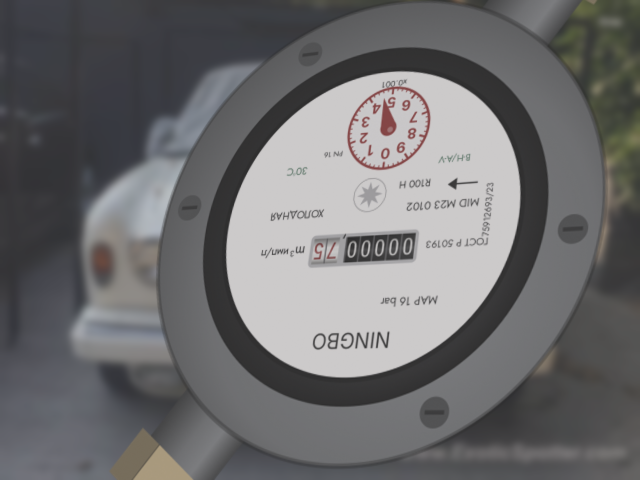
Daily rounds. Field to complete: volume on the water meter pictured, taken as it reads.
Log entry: 0.754 m³
